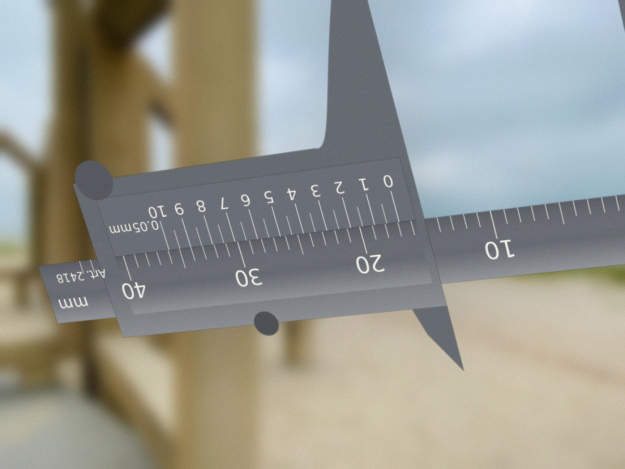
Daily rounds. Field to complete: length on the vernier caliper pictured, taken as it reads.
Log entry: 16.9 mm
